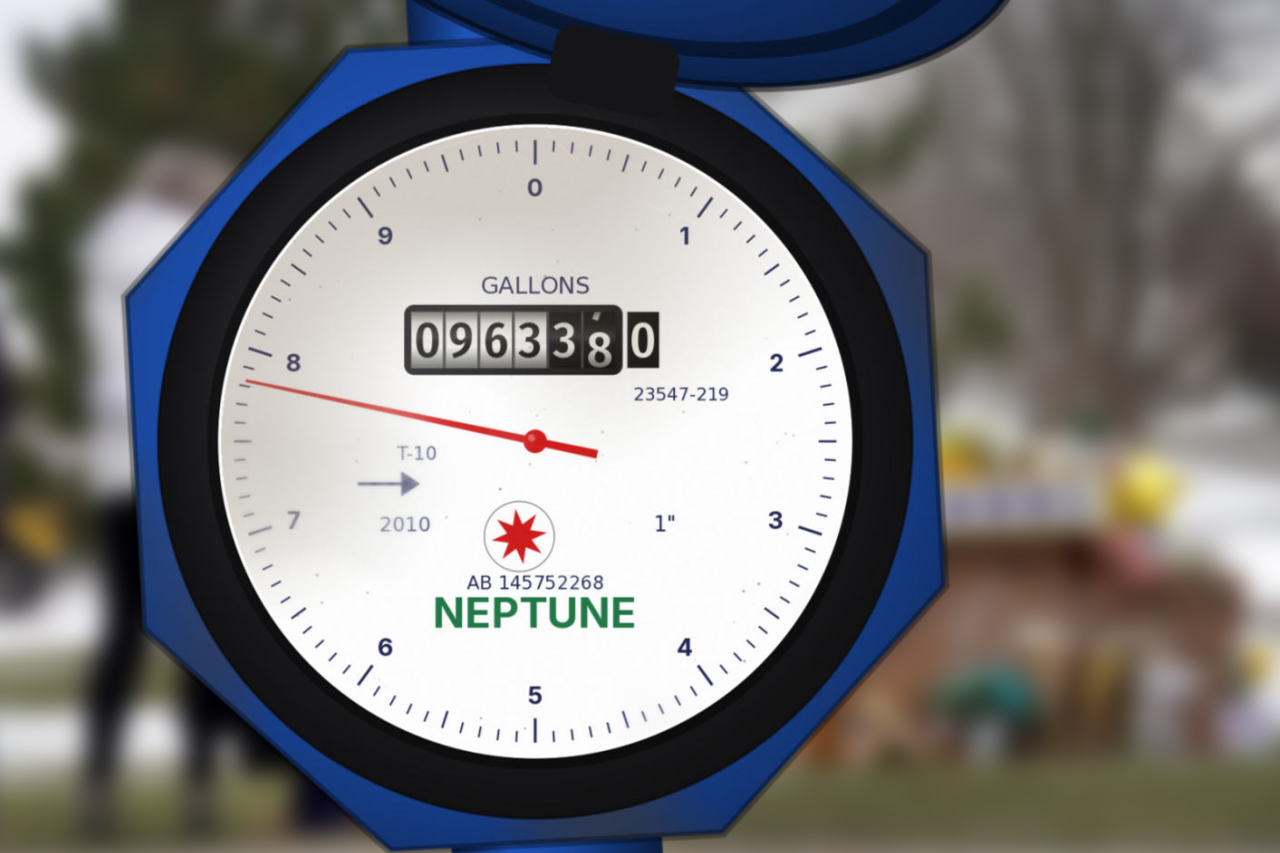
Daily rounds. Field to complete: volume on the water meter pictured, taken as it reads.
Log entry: 963377.8 gal
